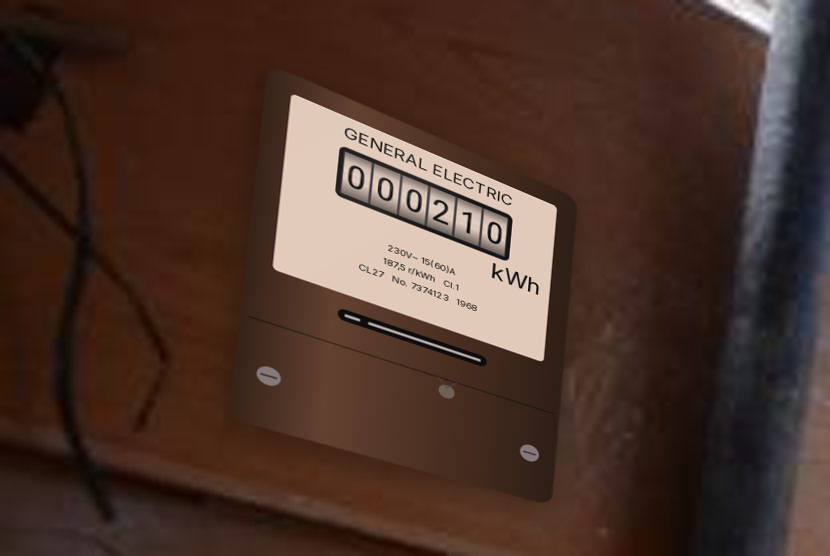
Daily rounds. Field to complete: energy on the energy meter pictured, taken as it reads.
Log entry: 210 kWh
